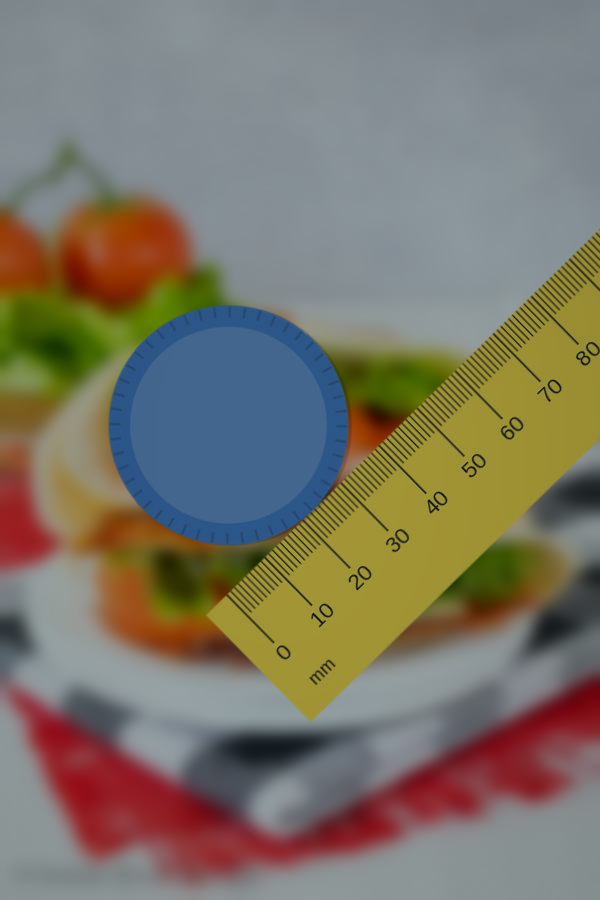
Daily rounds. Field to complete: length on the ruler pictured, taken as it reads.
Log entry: 45 mm
